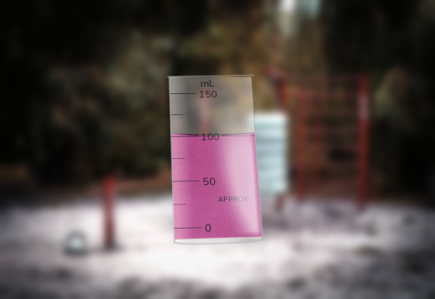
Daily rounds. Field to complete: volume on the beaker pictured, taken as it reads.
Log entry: 100 mL
